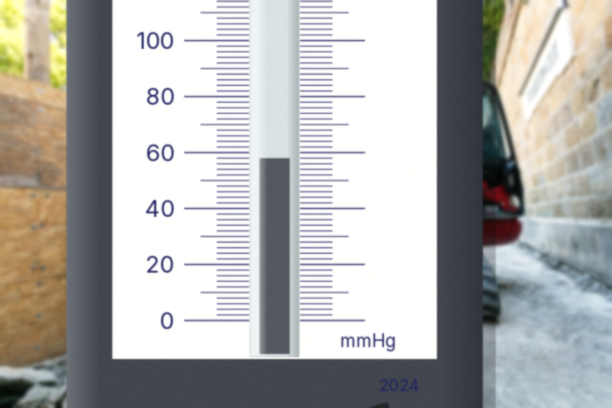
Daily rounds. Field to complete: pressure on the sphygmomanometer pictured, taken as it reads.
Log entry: 58 mmHg
